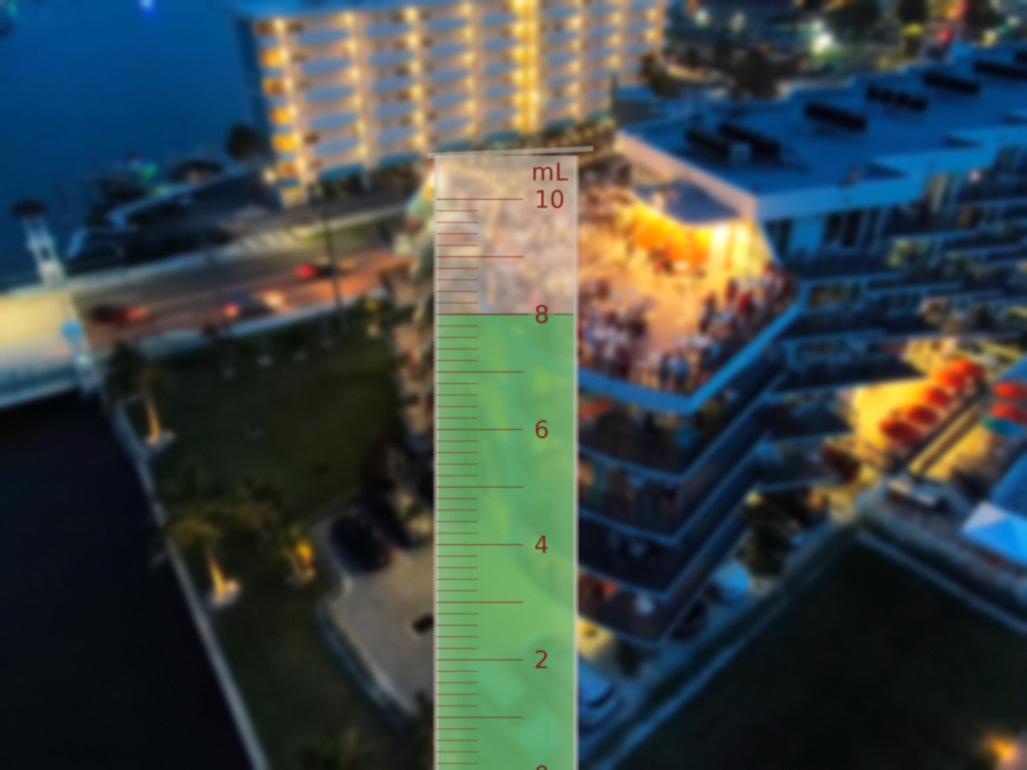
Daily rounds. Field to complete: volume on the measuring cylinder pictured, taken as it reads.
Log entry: 8 mL
